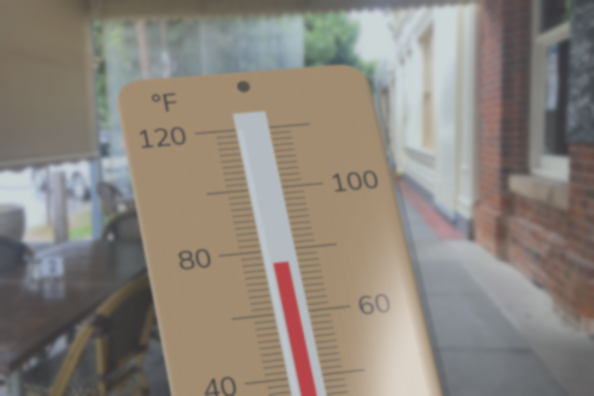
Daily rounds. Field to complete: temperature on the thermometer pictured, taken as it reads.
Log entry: 76 °F
